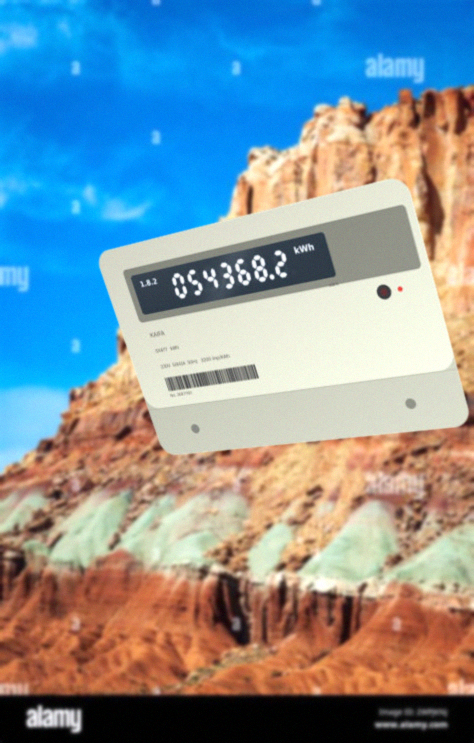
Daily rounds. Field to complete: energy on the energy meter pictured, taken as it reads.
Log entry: 54368.2 kWh
